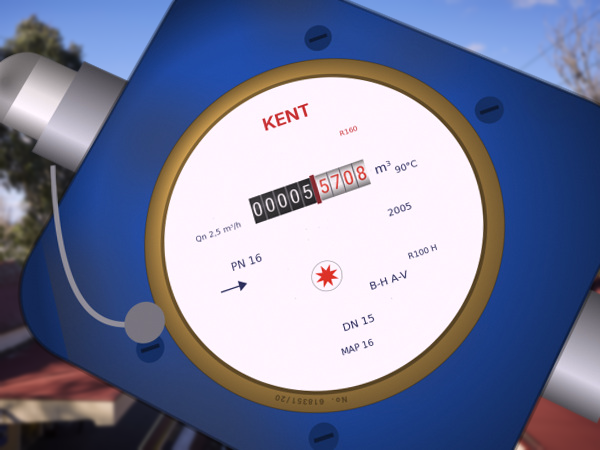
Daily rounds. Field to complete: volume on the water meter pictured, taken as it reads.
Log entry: 5.5708 m³
